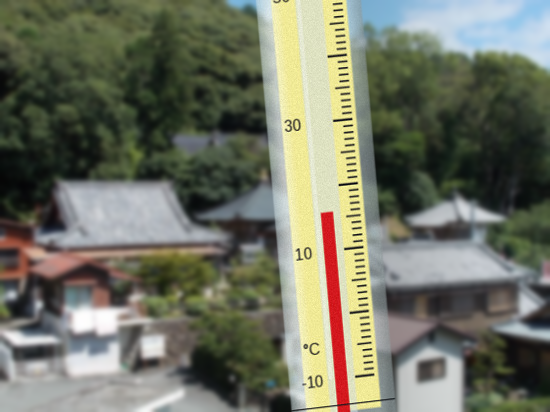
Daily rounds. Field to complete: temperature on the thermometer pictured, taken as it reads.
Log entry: 16 °C
